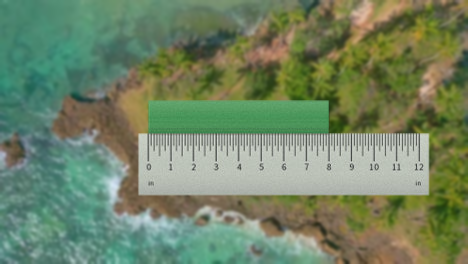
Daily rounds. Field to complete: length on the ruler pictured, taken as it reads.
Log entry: 8 in
